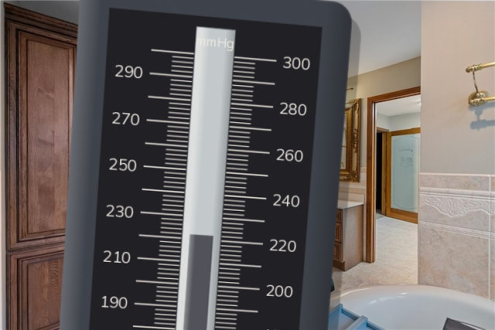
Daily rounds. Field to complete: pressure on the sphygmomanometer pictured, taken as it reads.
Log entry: 222 mmHg
